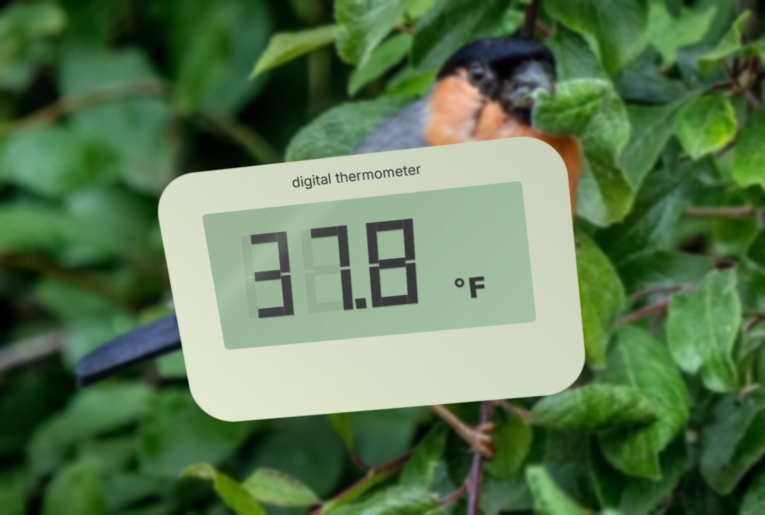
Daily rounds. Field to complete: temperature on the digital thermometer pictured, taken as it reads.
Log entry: 37.8 °F
